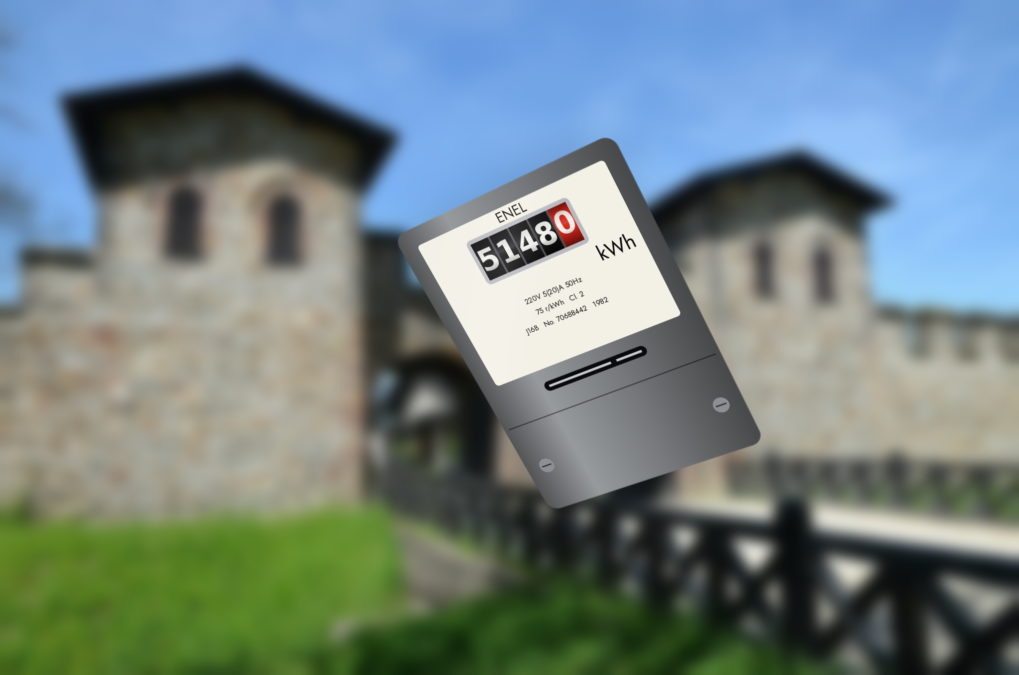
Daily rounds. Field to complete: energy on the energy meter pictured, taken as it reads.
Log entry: 5148.0 kWh
